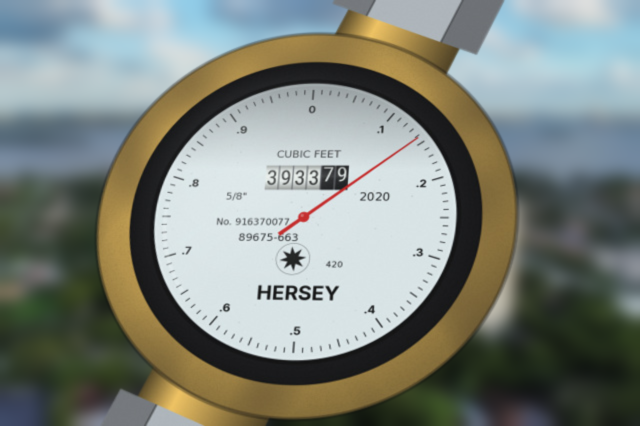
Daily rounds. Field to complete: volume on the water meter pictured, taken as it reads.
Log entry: 393379.14 ft³
